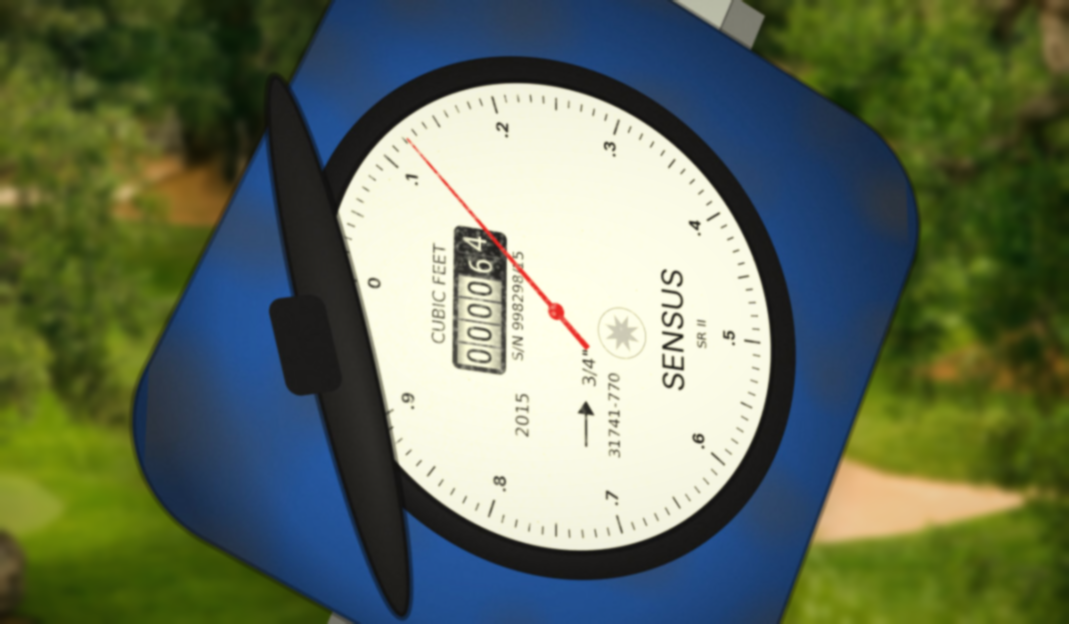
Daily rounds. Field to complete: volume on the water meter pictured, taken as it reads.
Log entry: 64.12 ft³
